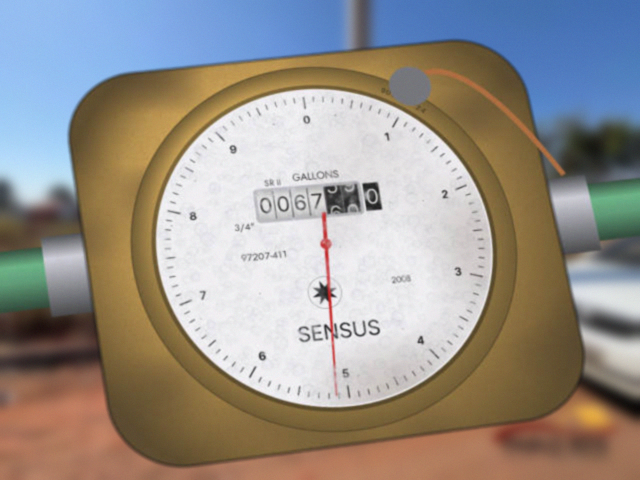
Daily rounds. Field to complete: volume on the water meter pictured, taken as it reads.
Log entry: 67595.1 gal
